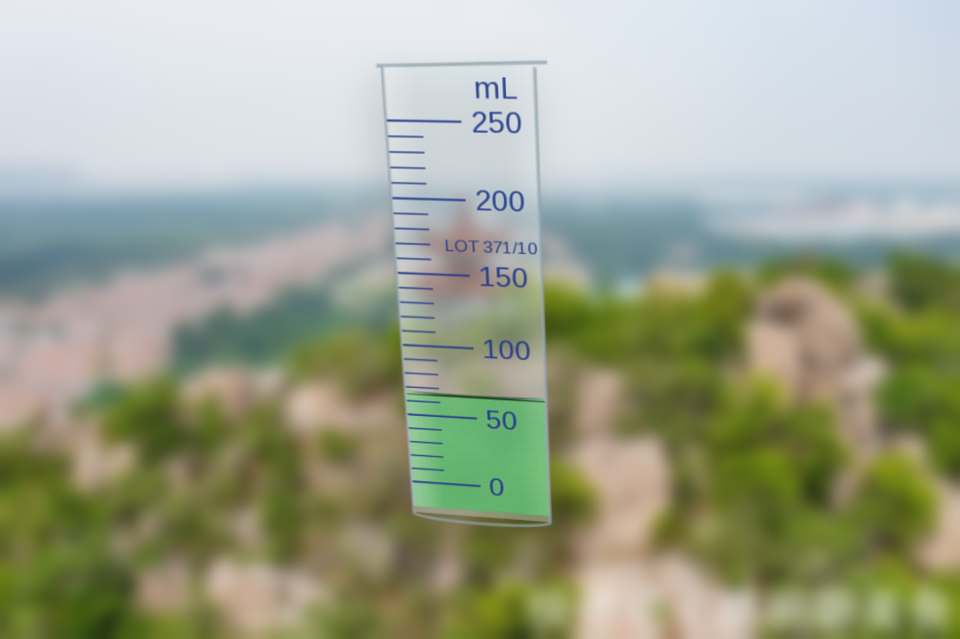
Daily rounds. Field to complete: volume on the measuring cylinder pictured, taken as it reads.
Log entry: 65 mL
